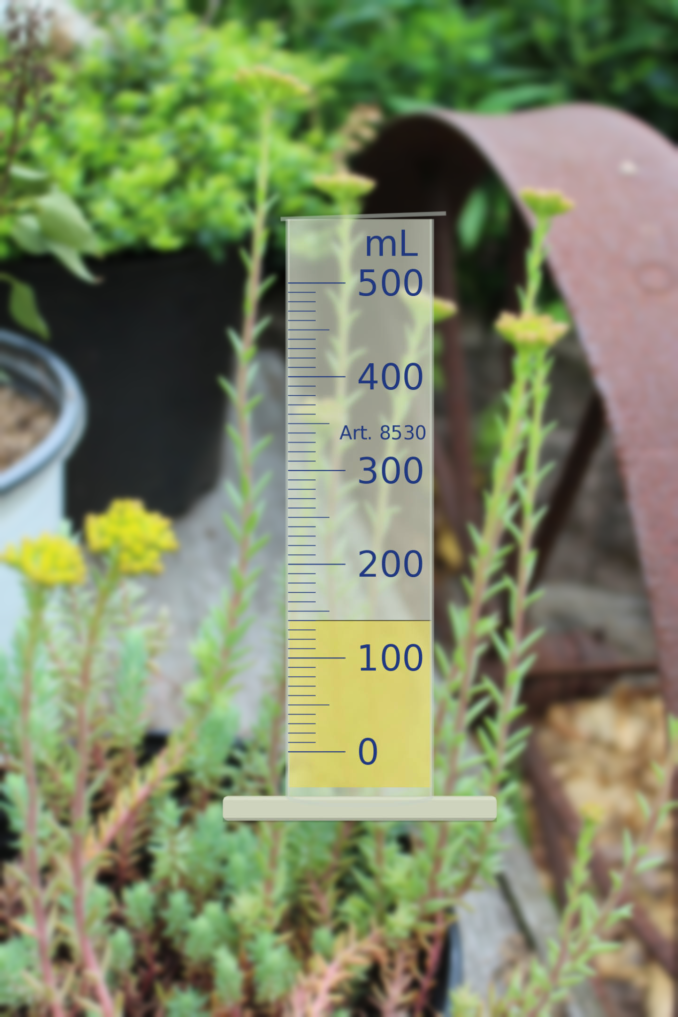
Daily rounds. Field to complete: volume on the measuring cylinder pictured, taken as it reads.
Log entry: 140 mL
